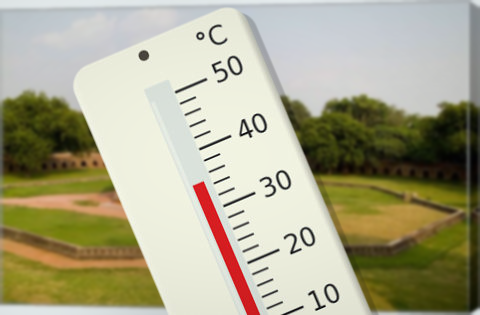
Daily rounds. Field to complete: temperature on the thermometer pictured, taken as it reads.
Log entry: 35 °C
